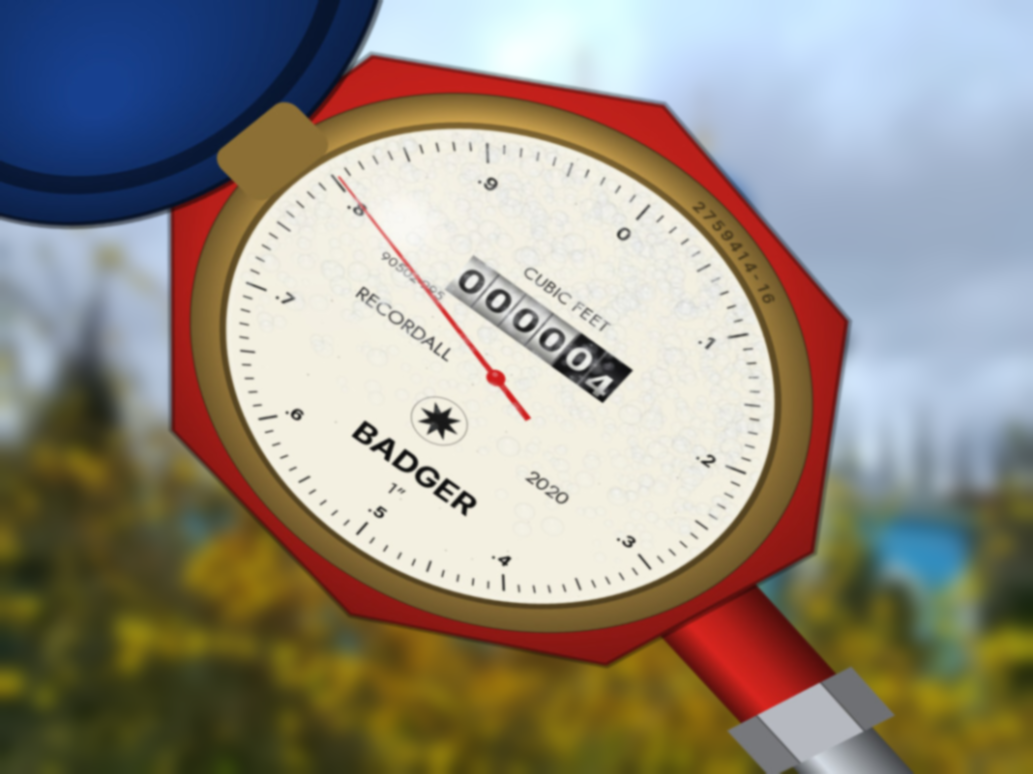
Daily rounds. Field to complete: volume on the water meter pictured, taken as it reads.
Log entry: 3.80 ft³
